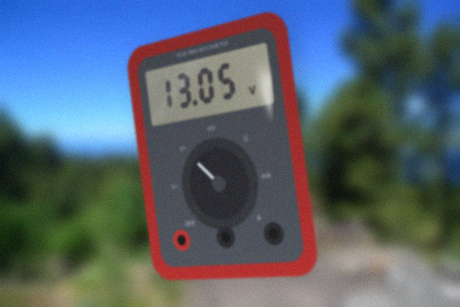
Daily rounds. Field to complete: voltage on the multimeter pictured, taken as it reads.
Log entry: 13.05 V
